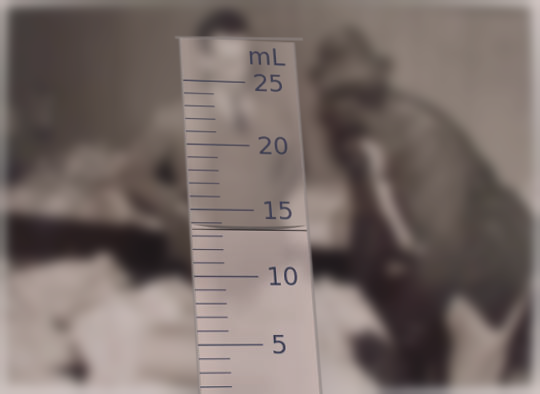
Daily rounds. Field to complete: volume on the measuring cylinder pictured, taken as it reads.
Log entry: 13.5 mL
